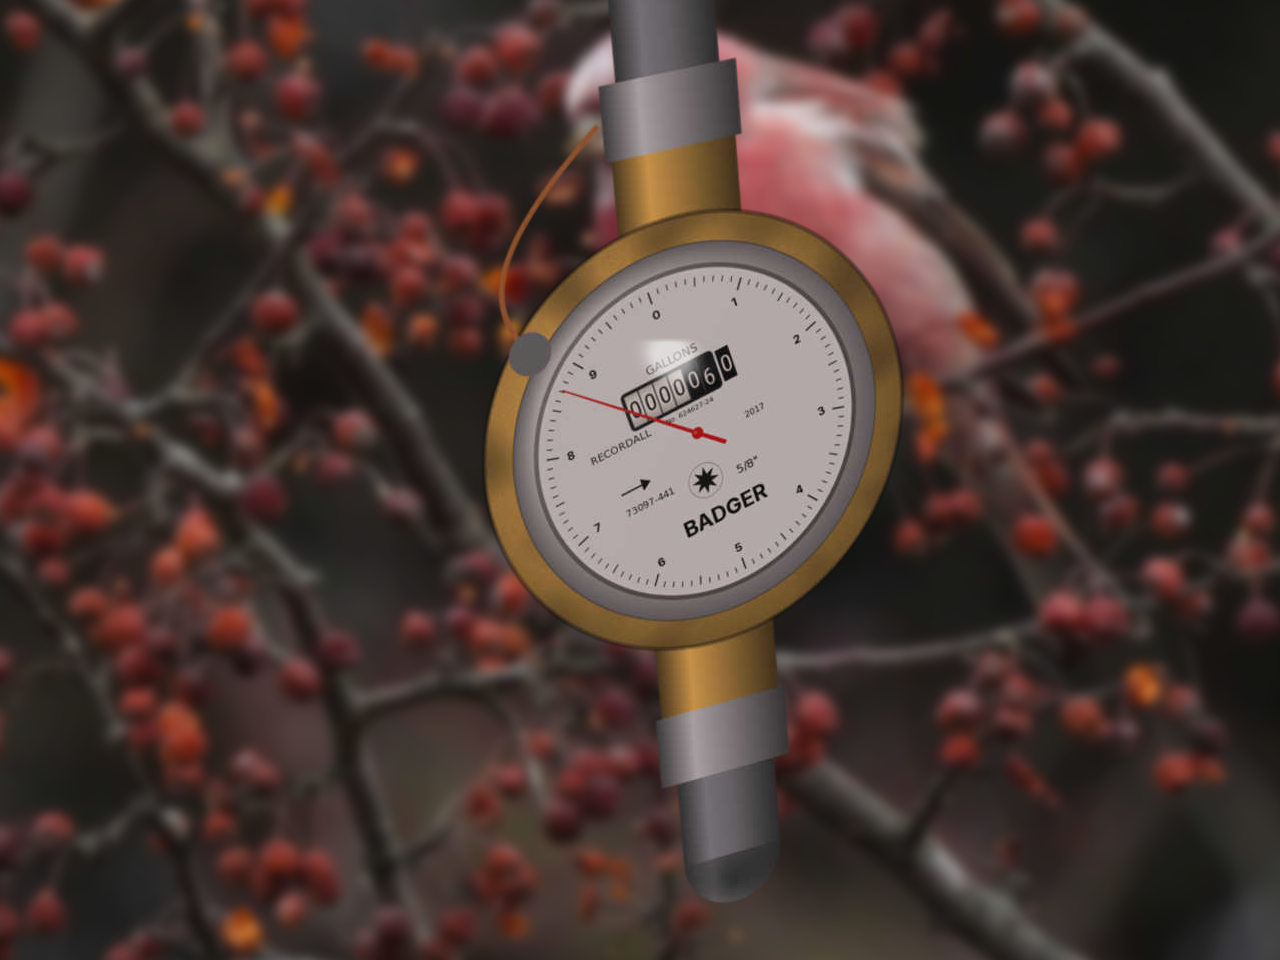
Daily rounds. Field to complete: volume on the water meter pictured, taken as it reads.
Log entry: 58.7 gal
